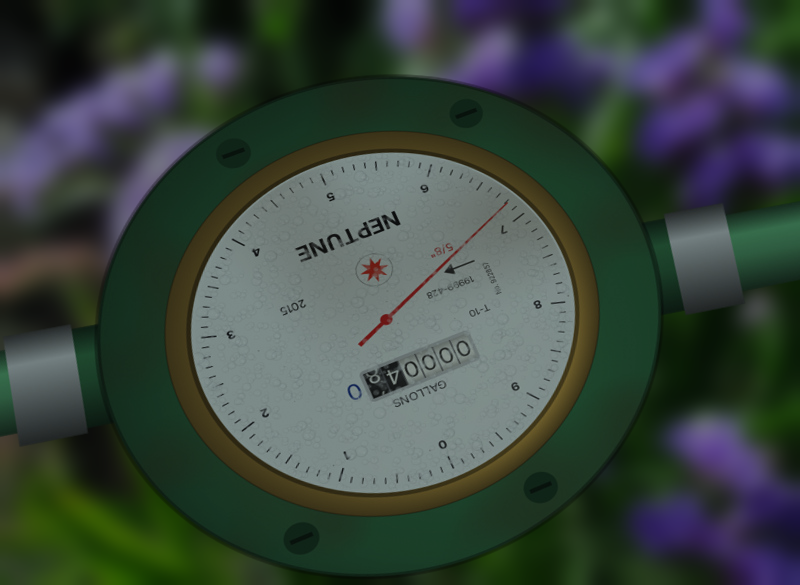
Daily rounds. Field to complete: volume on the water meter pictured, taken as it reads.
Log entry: 476.8 gal
